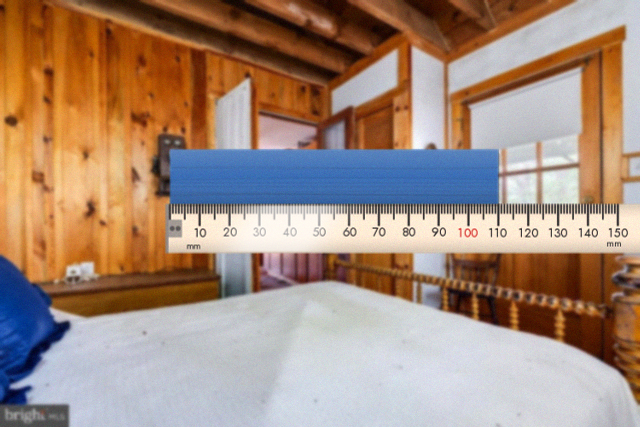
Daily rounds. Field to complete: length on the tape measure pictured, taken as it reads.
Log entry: 110 mm
